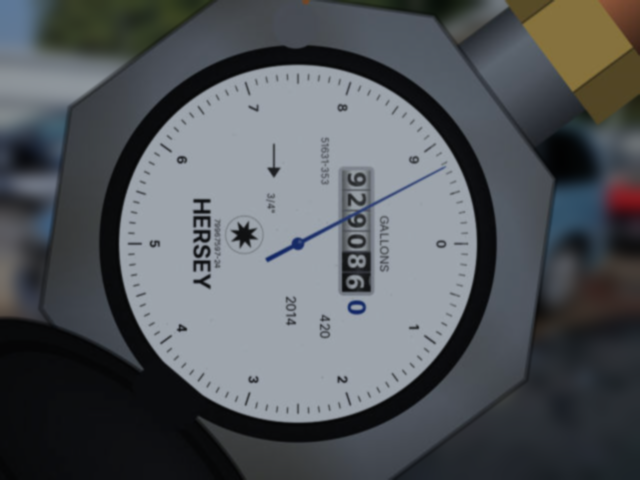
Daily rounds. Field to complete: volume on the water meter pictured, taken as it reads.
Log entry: 9290859.2 gal
